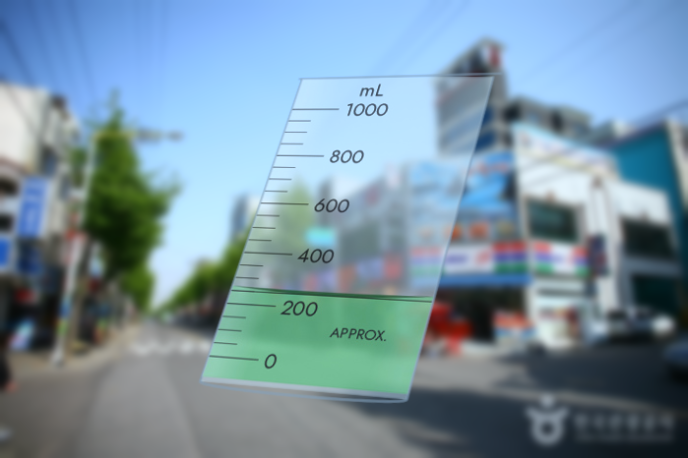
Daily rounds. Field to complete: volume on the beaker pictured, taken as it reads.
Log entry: 250 mL
